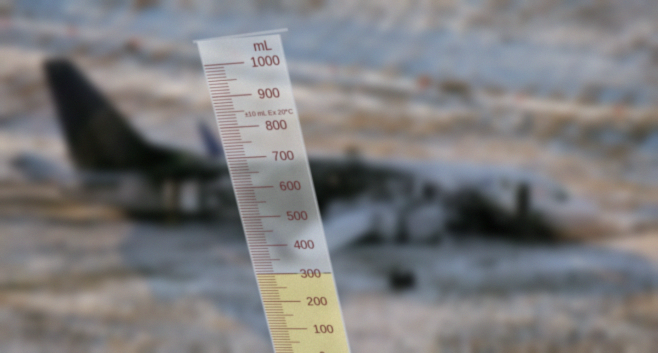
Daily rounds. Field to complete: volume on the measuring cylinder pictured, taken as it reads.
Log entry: 300 mL
